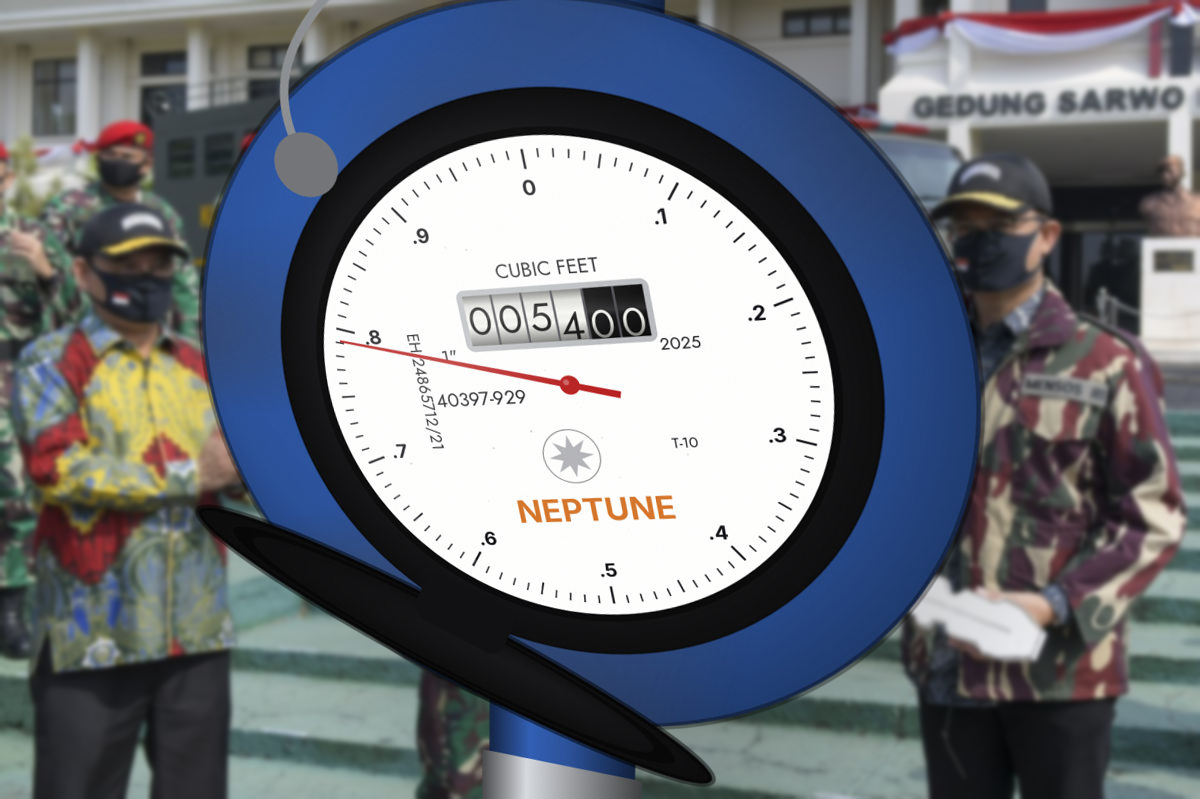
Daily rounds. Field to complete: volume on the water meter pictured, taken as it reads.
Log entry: 5399.79 ft³
